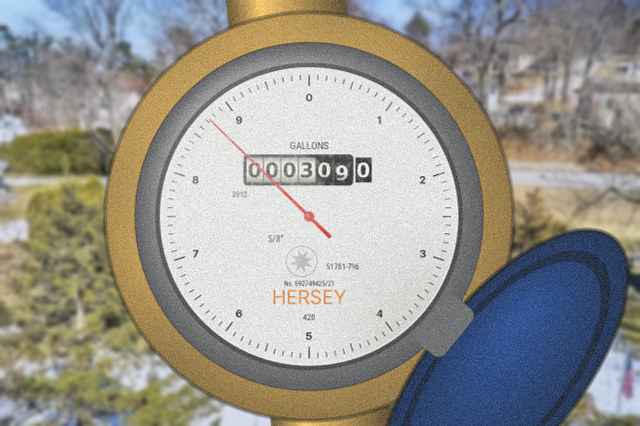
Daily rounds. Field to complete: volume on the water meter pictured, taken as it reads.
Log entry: 3088.7 gal
